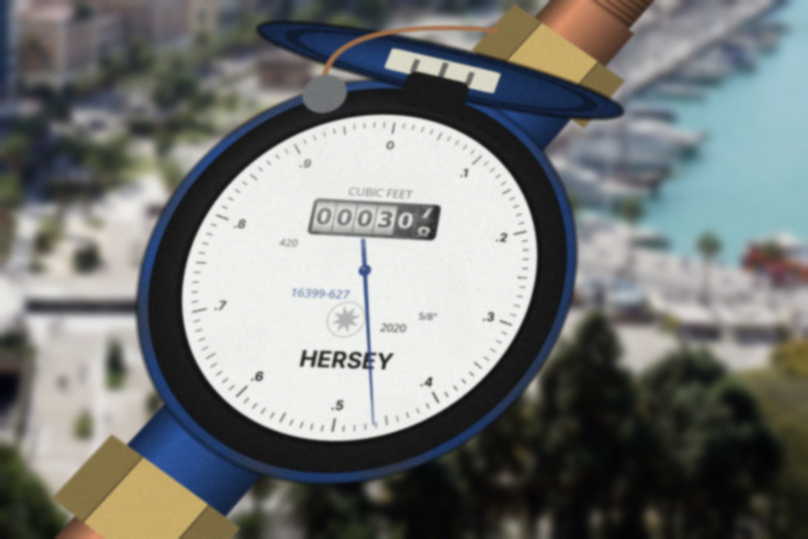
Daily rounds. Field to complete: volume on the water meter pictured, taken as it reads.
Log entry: 307.46 ft³
